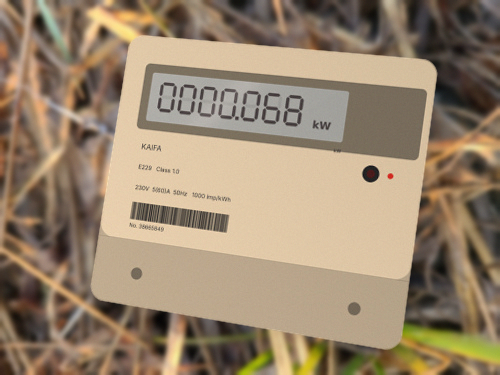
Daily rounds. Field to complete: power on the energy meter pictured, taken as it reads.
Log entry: 0.068 kW
